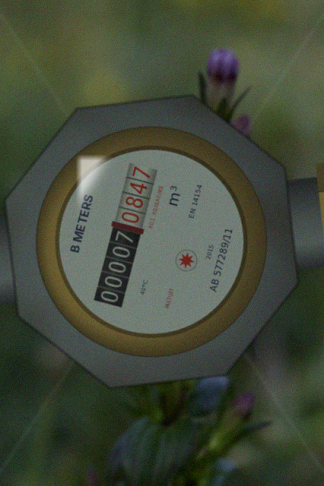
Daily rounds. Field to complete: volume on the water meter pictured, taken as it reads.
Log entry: 7.0847 m³
